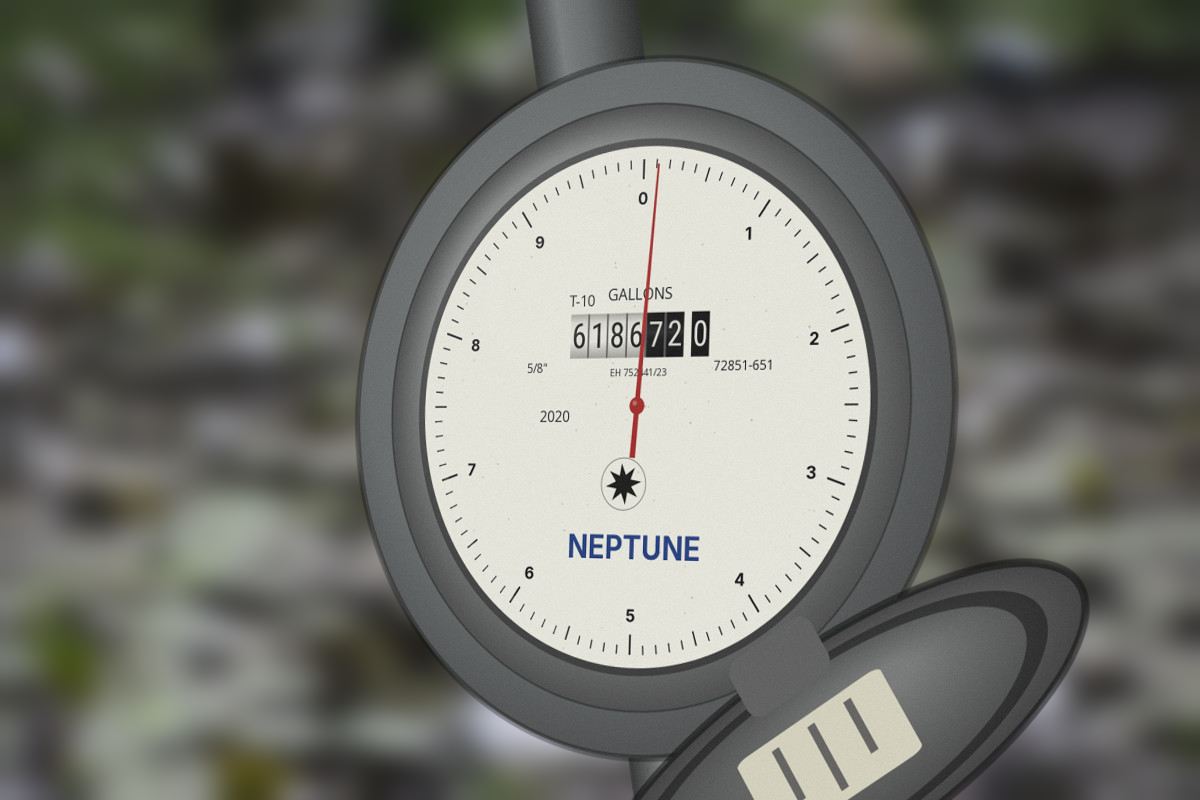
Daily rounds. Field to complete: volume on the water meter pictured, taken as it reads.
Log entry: 6186720.1 gal
